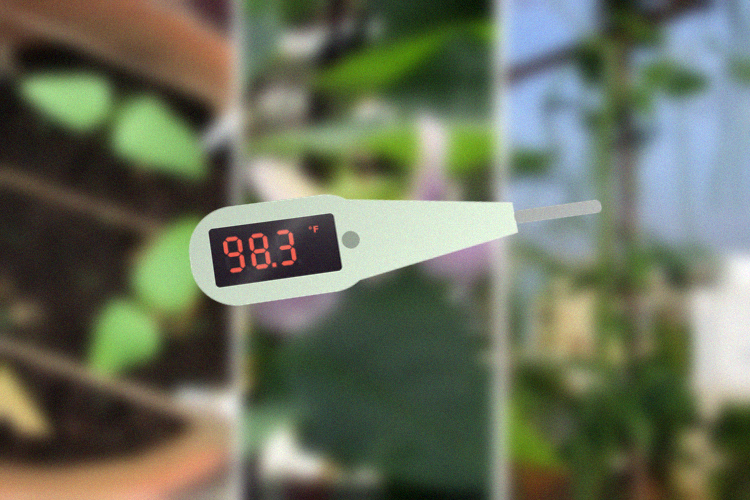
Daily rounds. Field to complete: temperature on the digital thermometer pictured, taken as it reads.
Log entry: 98.3 °F
